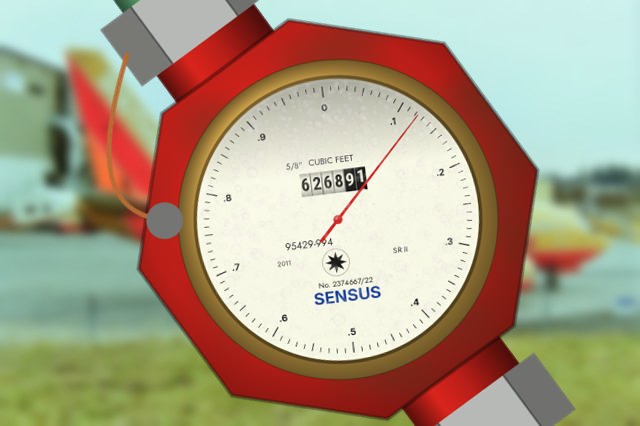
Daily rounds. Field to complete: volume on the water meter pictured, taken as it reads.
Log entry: 626891.12 ft³
